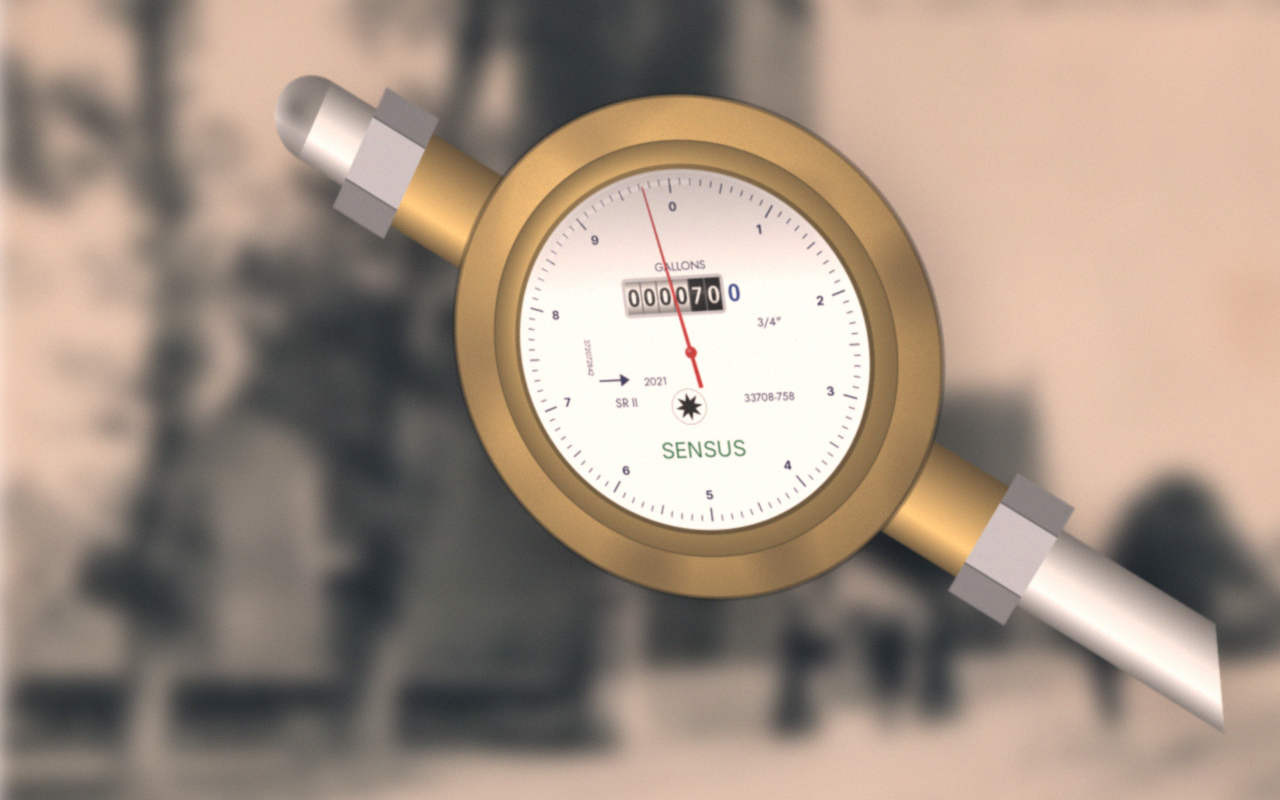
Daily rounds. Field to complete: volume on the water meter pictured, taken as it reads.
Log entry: 699.7 gal
